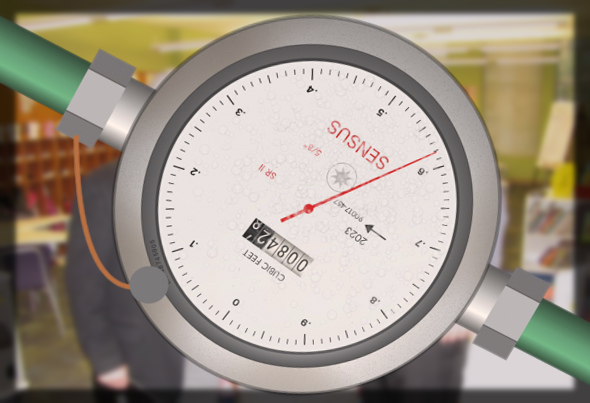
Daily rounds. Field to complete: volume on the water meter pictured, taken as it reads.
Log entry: 8427.58 ft³
